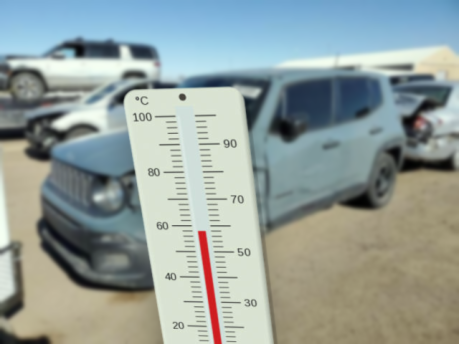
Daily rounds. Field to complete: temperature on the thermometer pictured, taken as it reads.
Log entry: 58 °C
